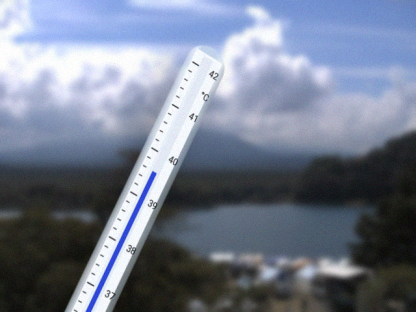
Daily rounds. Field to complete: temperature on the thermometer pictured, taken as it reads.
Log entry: 39.6 °C
